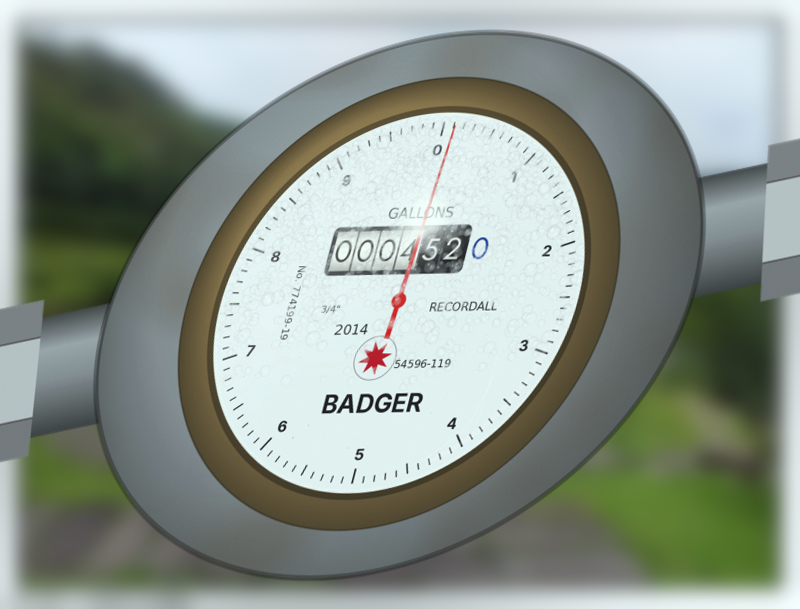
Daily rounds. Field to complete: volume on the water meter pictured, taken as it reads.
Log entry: 4520.1 gal
